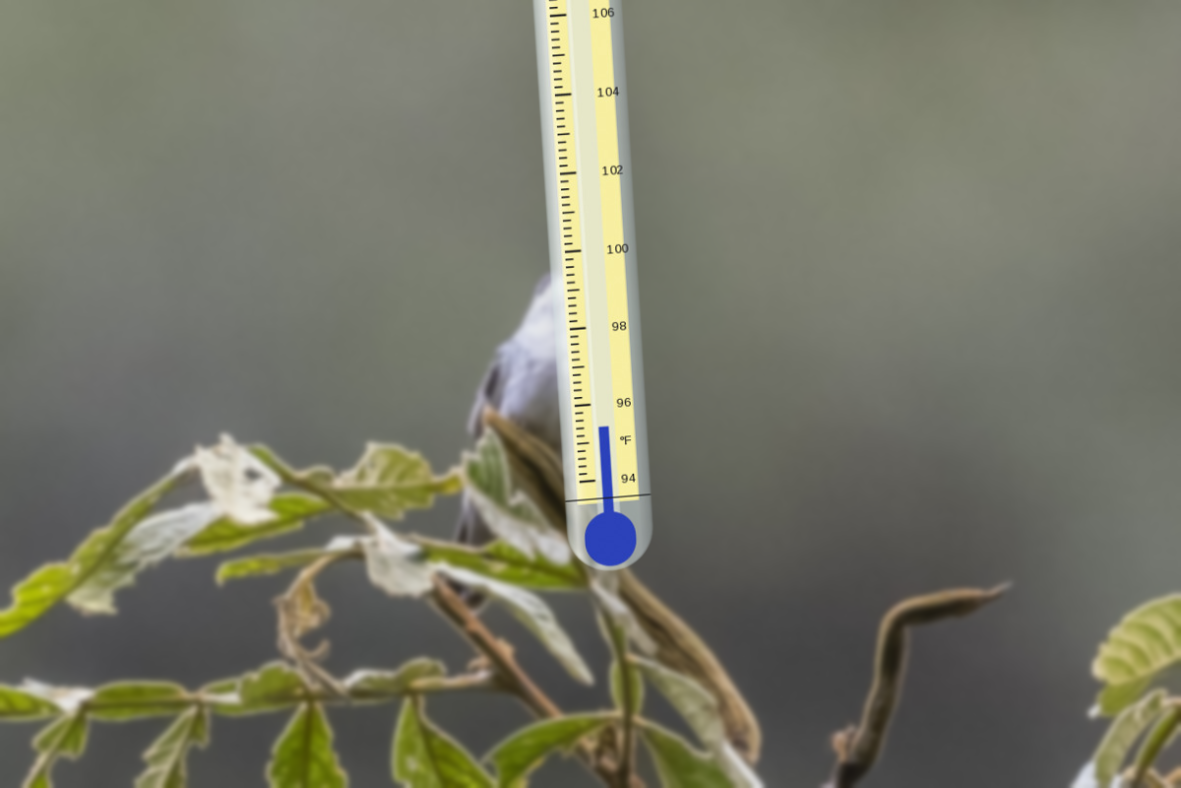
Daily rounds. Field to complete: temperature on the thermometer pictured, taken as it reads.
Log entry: 95.4 °F
